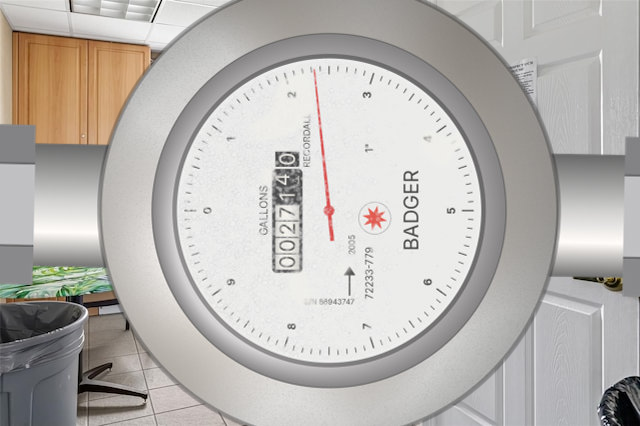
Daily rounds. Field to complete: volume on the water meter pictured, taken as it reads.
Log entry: 27142.3 gal
